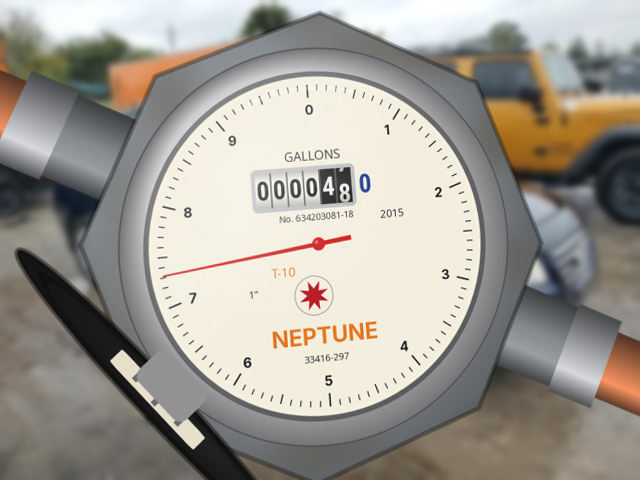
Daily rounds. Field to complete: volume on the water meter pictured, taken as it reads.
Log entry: 477.3 gal
